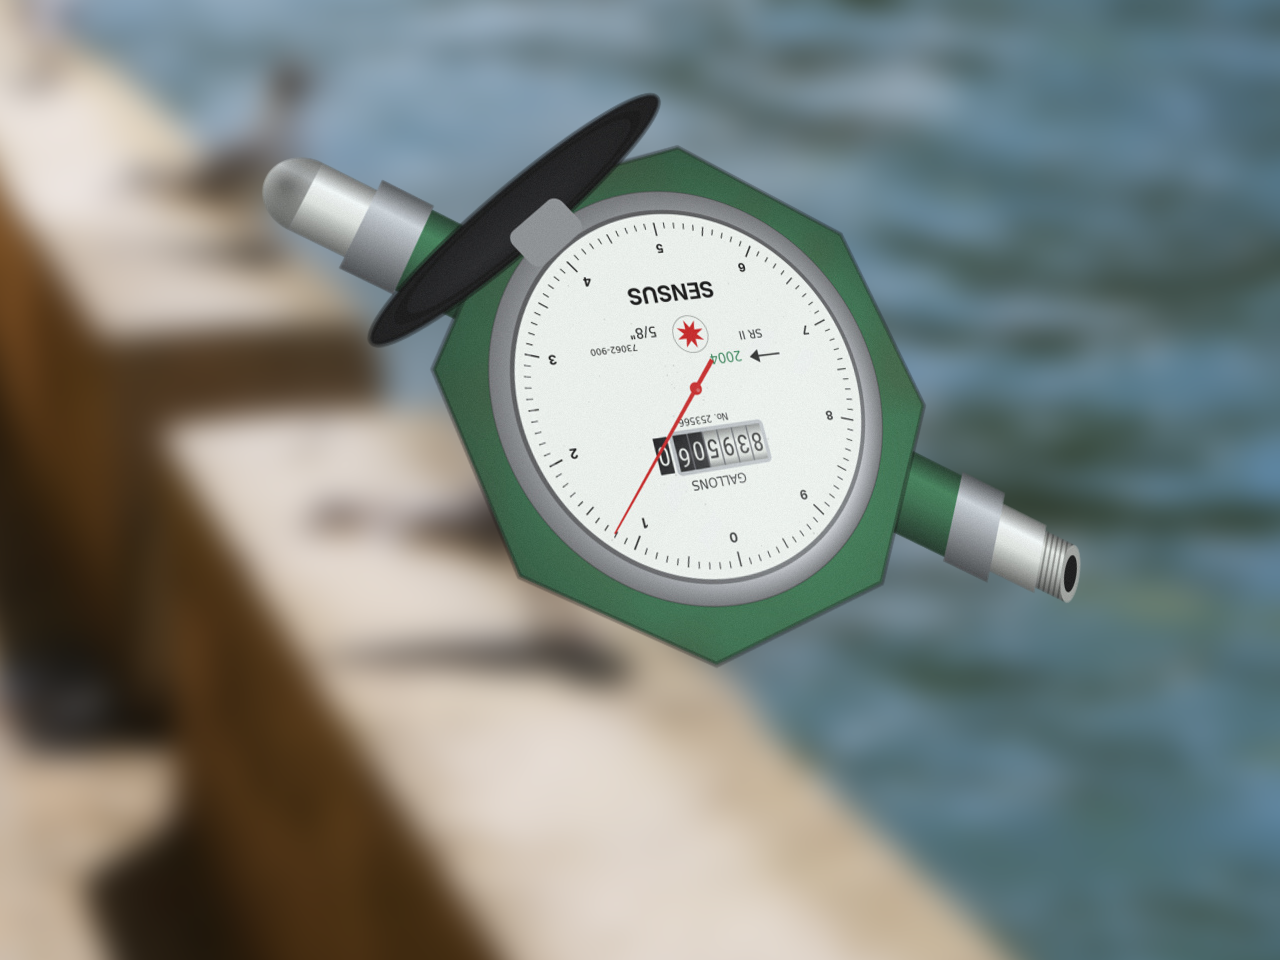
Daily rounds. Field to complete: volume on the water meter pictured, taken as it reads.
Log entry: 8395061.2 gal
